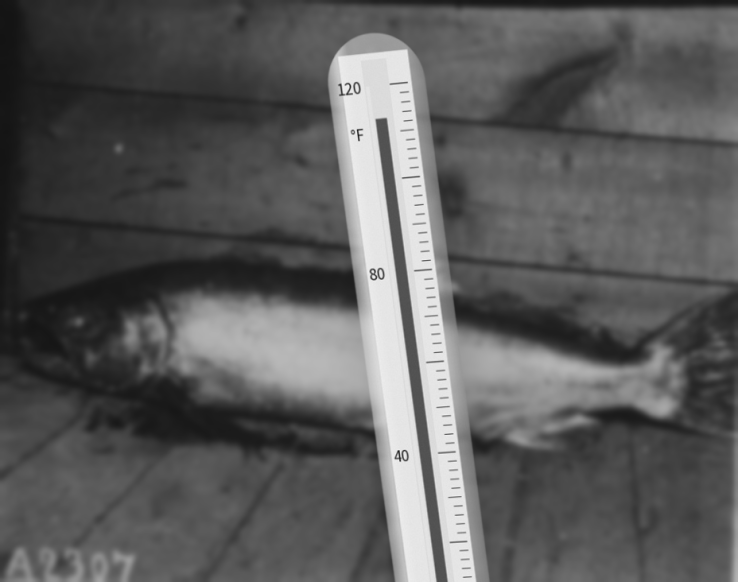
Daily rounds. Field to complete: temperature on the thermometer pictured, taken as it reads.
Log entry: 113 °F
